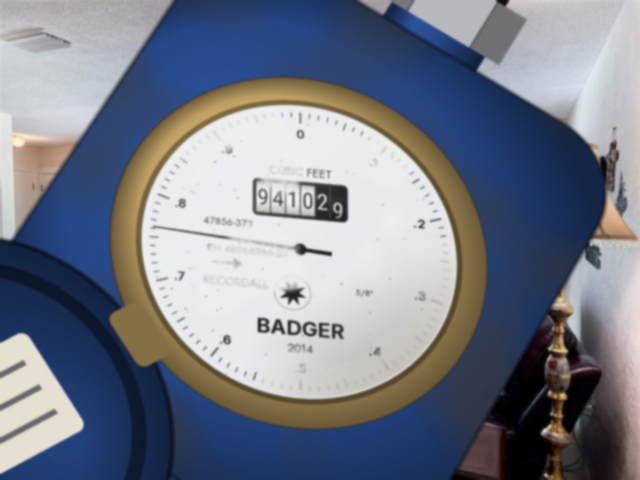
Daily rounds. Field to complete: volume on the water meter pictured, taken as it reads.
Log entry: 941028.76 ft³
